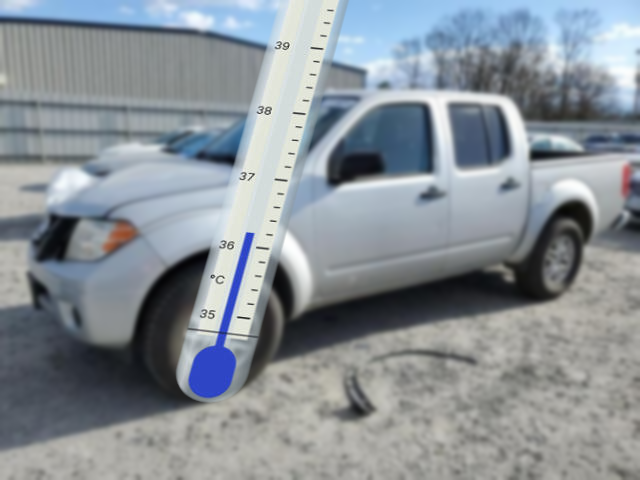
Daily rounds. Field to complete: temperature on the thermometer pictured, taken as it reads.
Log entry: 36.2 °C
